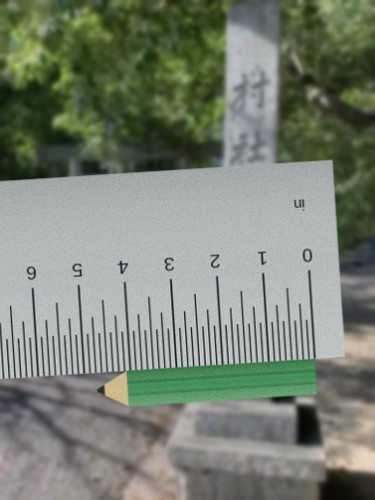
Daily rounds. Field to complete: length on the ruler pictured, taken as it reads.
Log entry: 4.75 in
